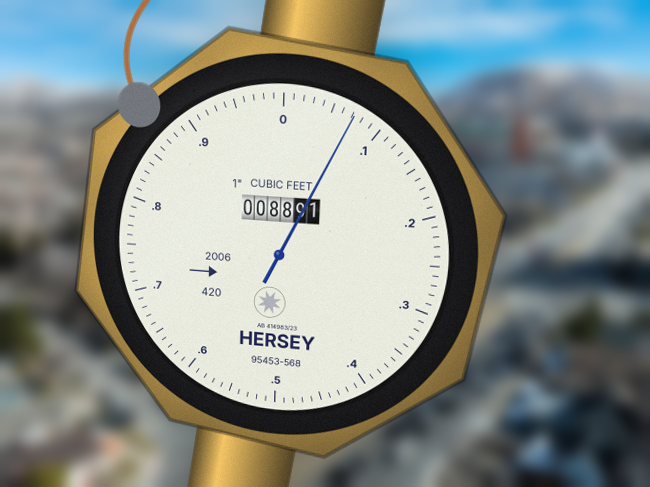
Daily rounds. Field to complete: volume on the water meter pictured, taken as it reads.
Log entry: 8891.07 ft³
